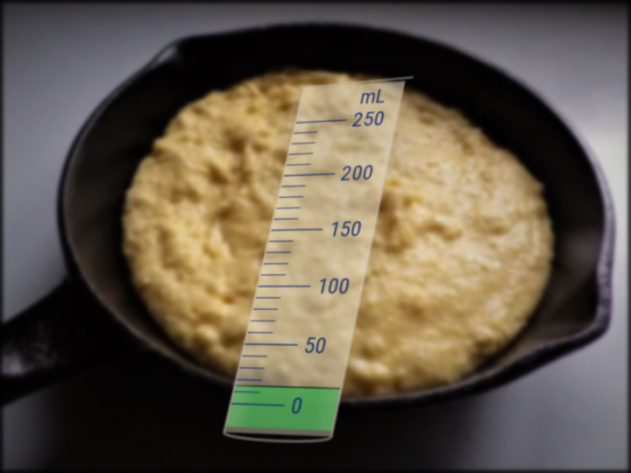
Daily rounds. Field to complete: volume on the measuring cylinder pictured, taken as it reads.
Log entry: 15 mL
